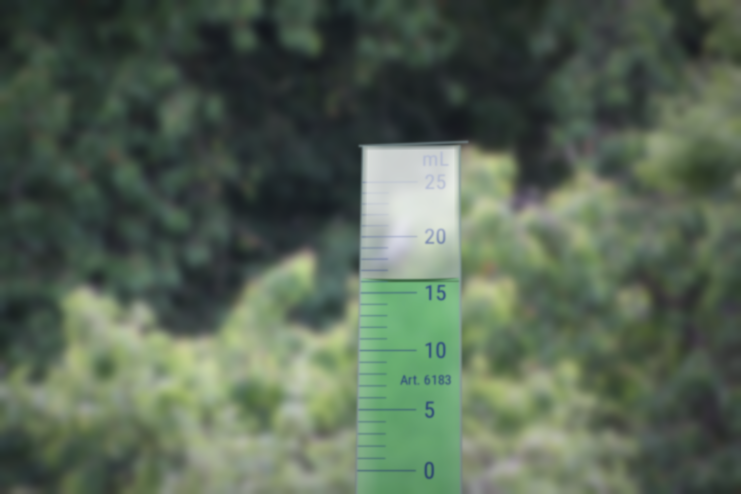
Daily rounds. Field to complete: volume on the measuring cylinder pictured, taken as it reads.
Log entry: 16 mL
